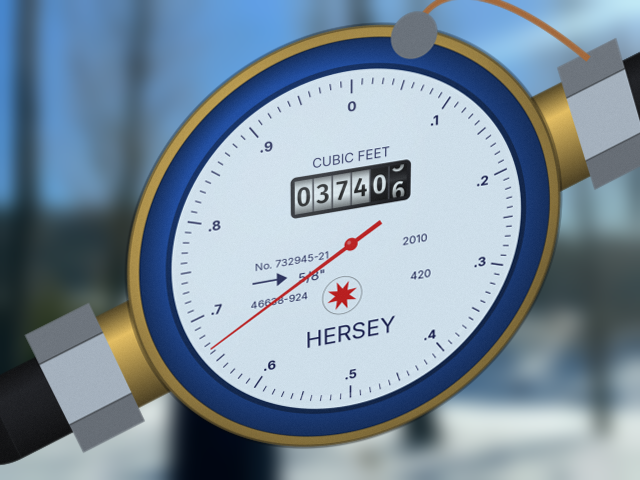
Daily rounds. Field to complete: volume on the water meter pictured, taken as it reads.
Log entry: 37405.66 ft³
